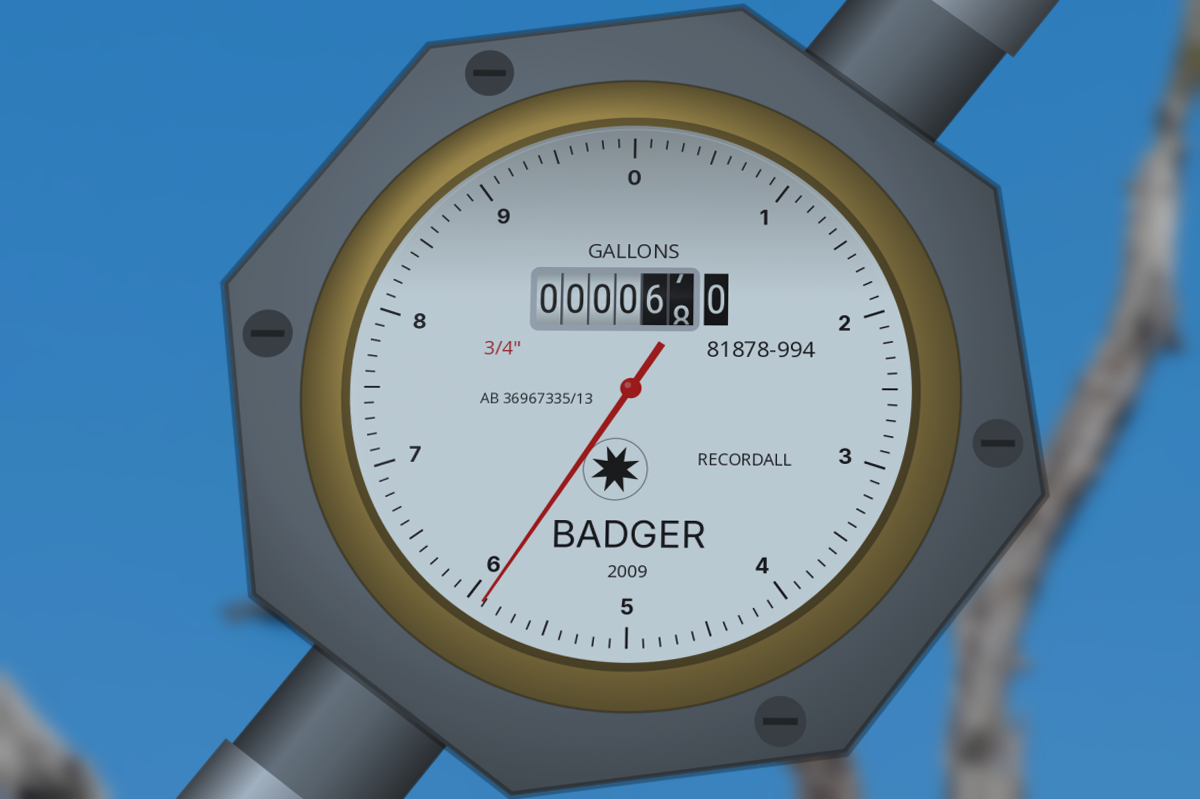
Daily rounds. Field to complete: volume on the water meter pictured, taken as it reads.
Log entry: 675.9 gal
